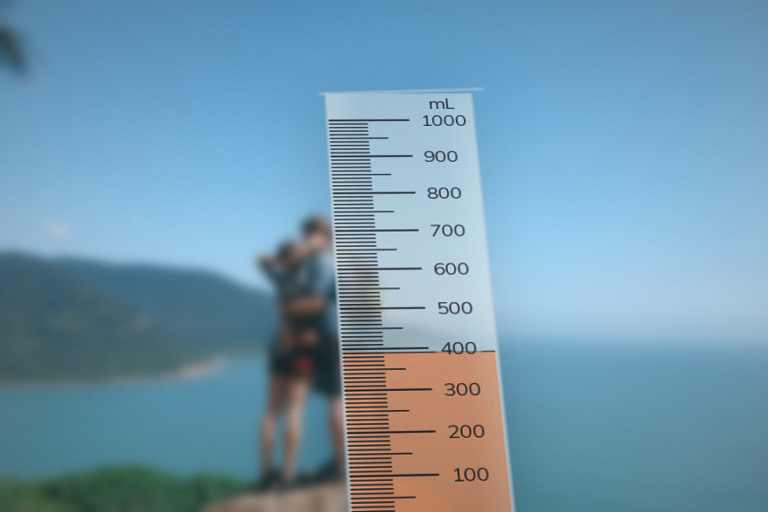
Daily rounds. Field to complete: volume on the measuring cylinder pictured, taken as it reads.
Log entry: 390 mL
